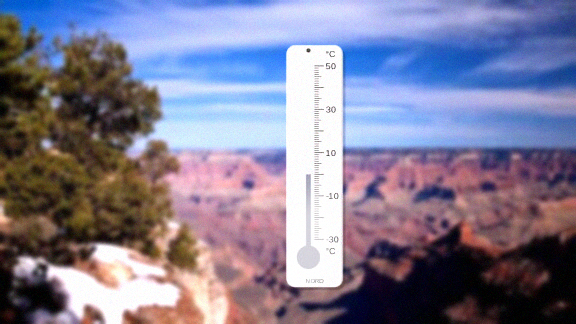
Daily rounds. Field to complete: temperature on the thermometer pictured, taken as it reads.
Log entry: 0 °C
